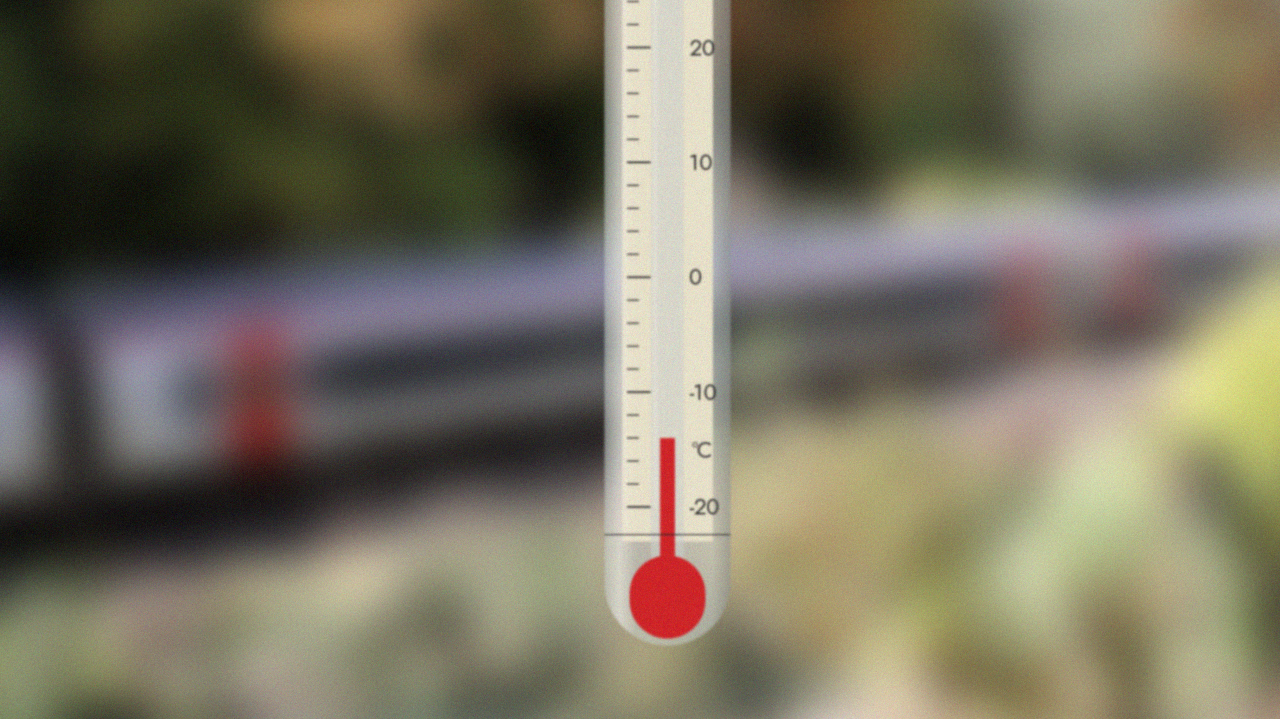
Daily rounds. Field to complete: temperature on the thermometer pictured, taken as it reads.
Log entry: -14 °C
